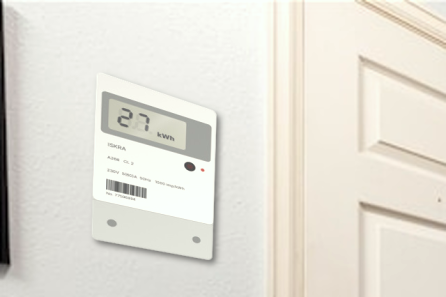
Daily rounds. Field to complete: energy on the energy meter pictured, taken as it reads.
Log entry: 27 kWh
